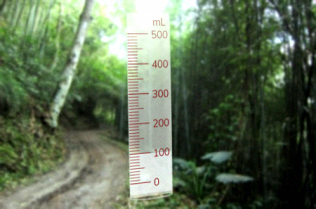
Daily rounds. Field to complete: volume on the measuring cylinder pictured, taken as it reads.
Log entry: 100 mL
